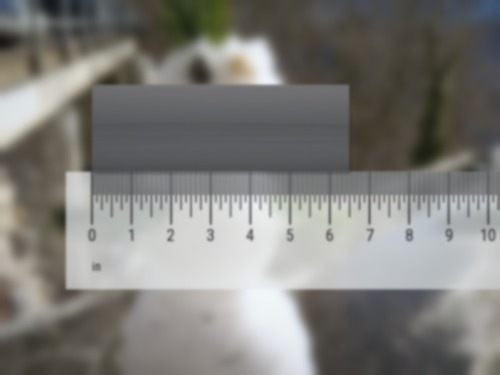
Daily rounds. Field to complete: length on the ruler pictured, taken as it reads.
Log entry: 6.5 in
